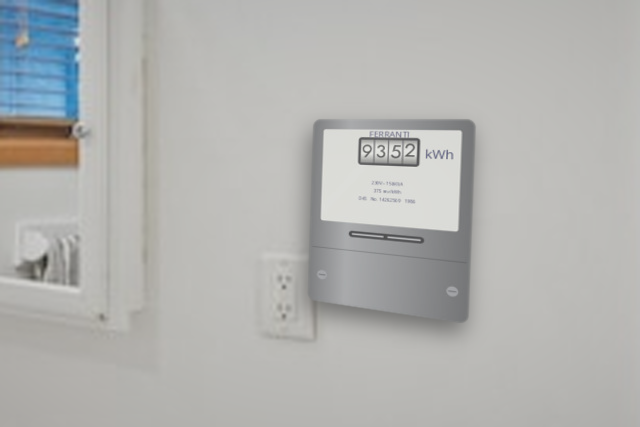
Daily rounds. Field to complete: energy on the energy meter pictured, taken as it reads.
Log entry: 9352 kWh
